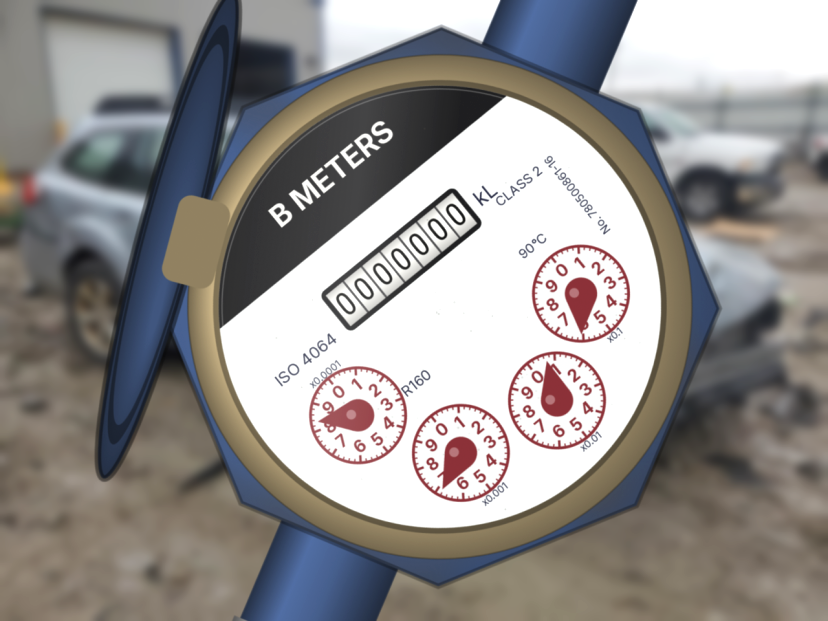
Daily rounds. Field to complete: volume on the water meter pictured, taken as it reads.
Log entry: 0.6068 kL
